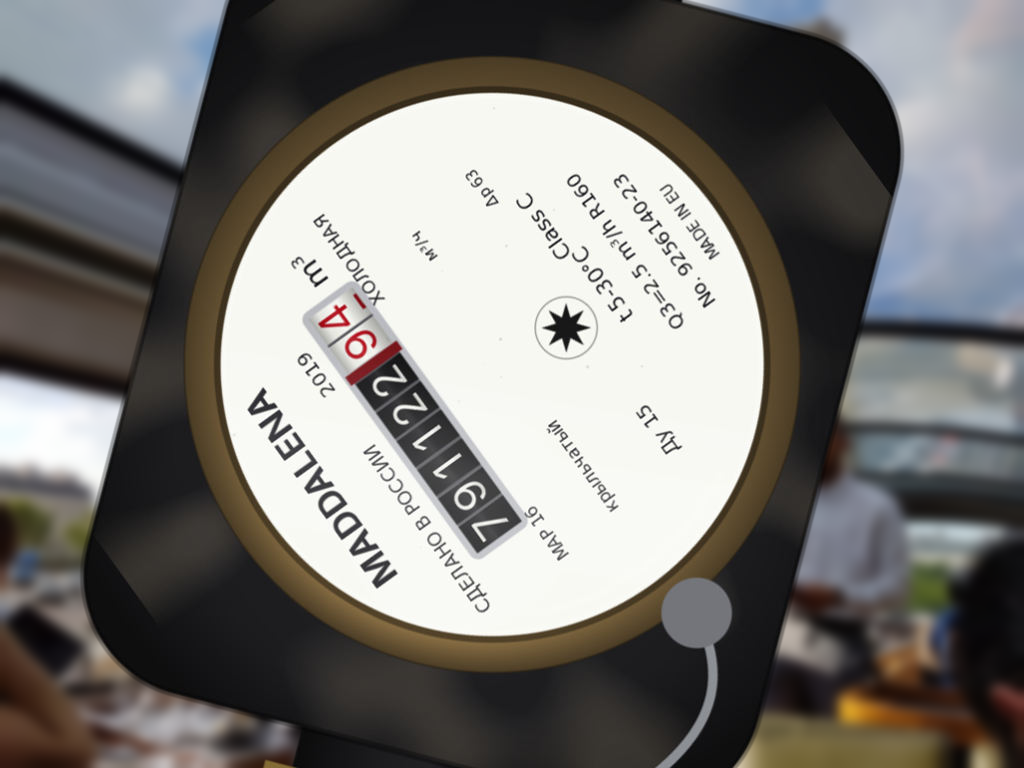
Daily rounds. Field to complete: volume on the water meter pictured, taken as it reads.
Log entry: 791122.94 m³
